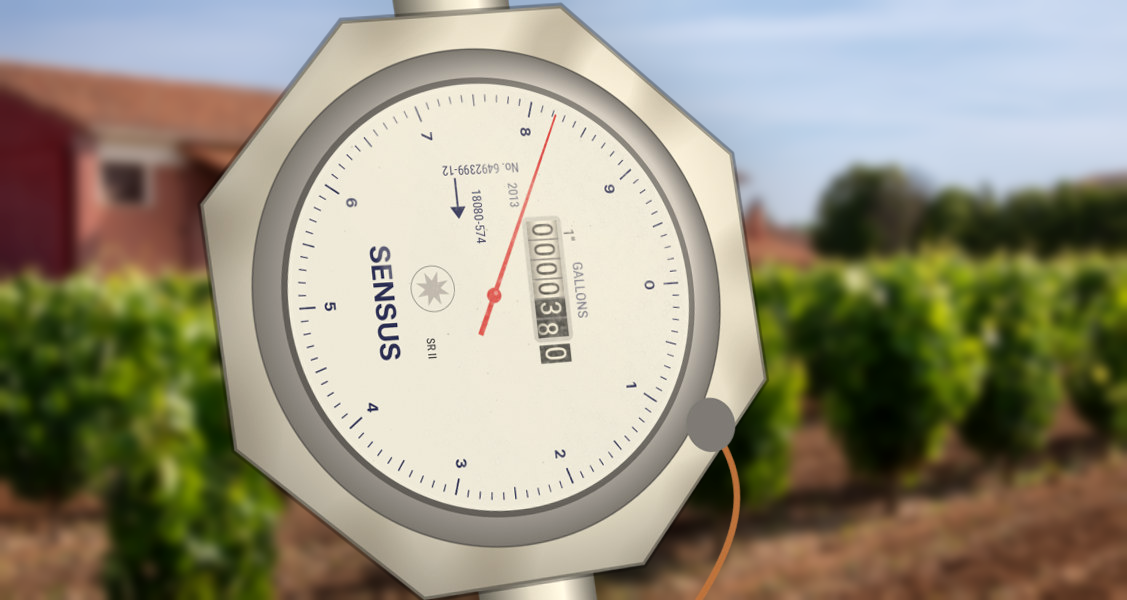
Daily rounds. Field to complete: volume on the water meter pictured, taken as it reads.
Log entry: 378.2 gal
